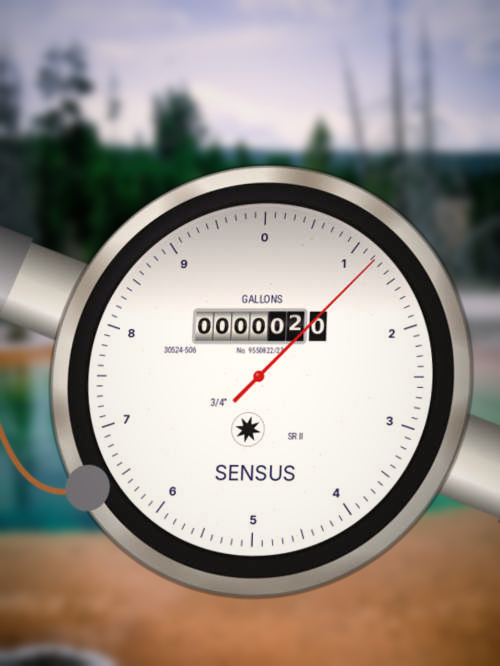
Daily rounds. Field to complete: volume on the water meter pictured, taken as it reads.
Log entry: 21.2 gal
